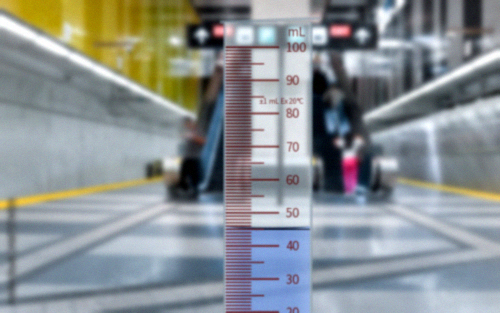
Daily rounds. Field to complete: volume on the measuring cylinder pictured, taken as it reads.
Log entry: 45 mL
